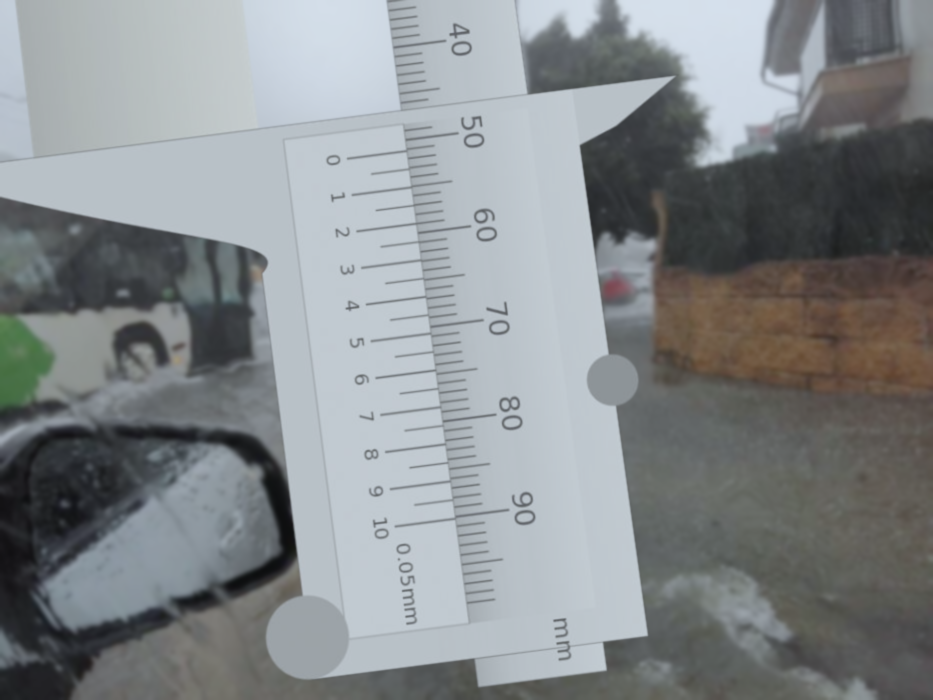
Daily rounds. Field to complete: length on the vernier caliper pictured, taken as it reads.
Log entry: 51.2 mm
